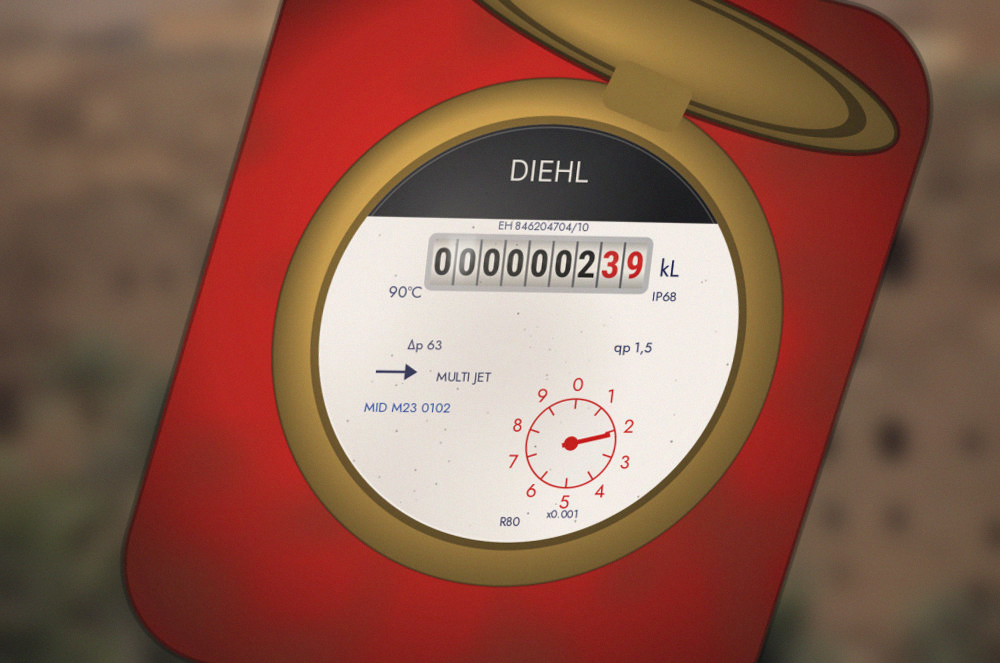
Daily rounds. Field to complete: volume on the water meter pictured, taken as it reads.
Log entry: 2.392 kL
